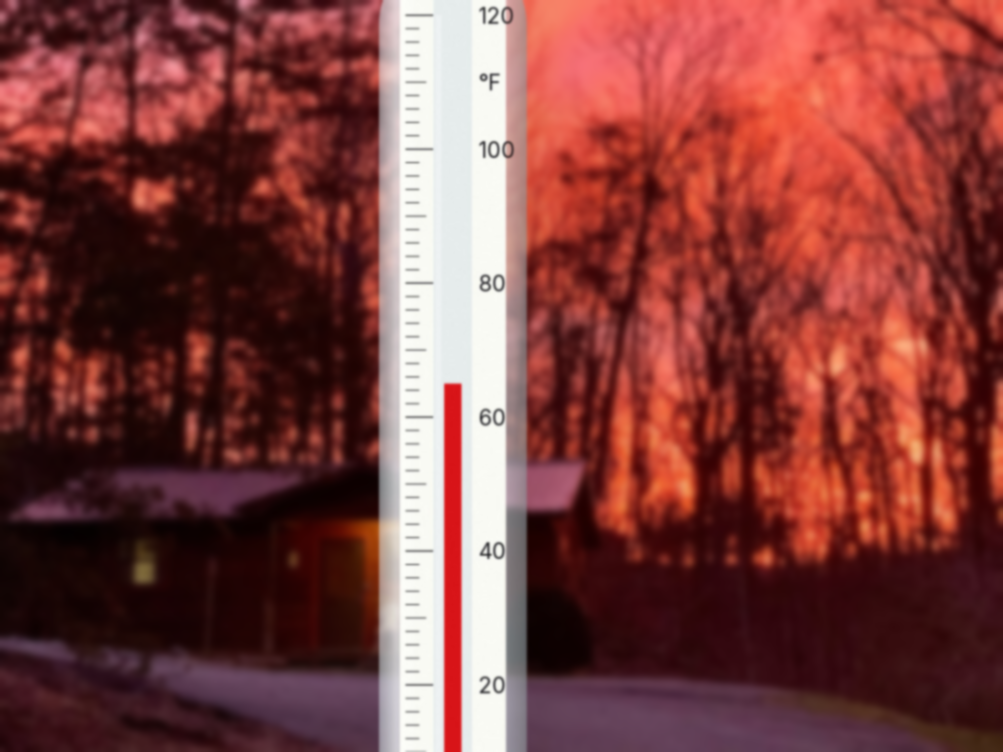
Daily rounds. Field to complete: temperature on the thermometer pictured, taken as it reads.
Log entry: 65 °F
